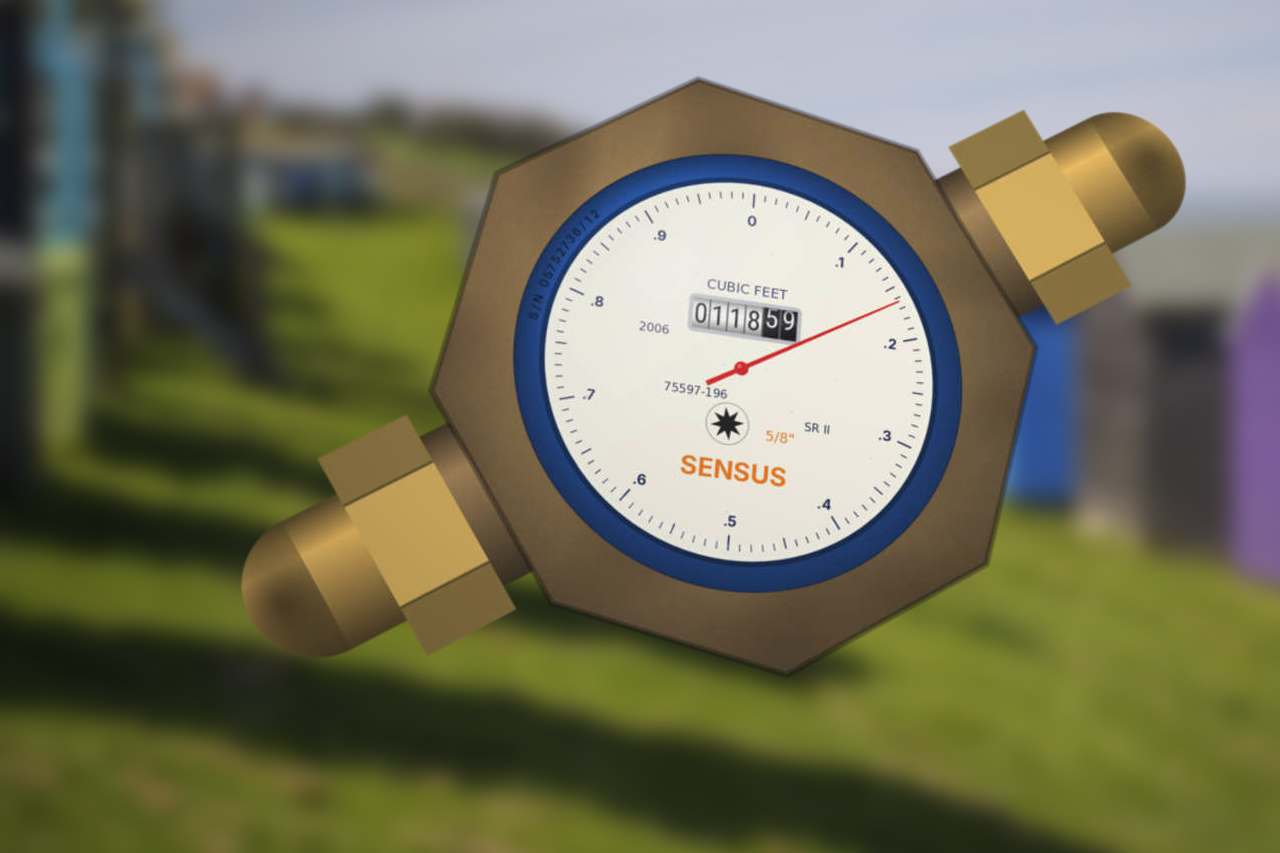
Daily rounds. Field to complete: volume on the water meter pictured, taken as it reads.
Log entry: 11859.16 ft³
